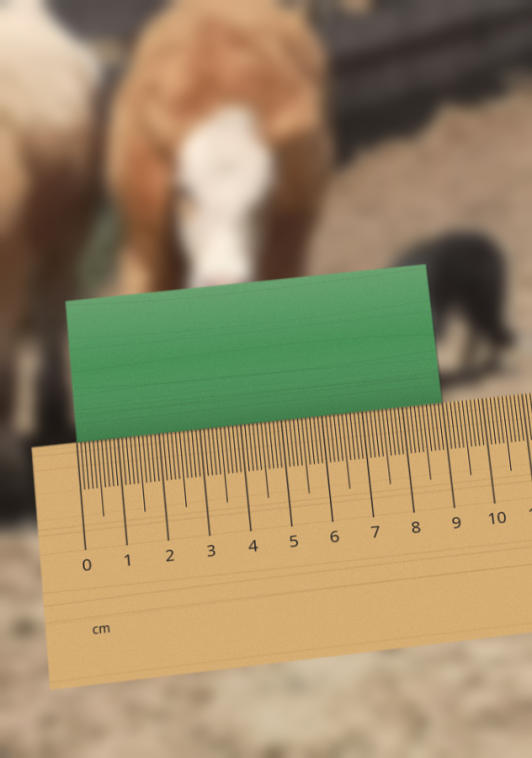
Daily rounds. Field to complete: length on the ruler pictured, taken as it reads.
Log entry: 9 cm
